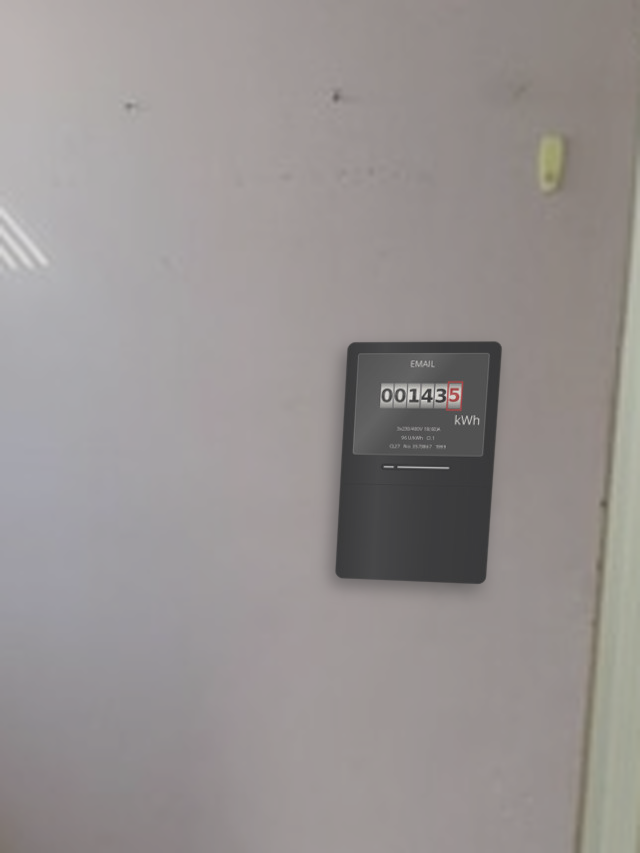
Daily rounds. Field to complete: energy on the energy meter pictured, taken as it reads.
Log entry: 143.5 kWh
